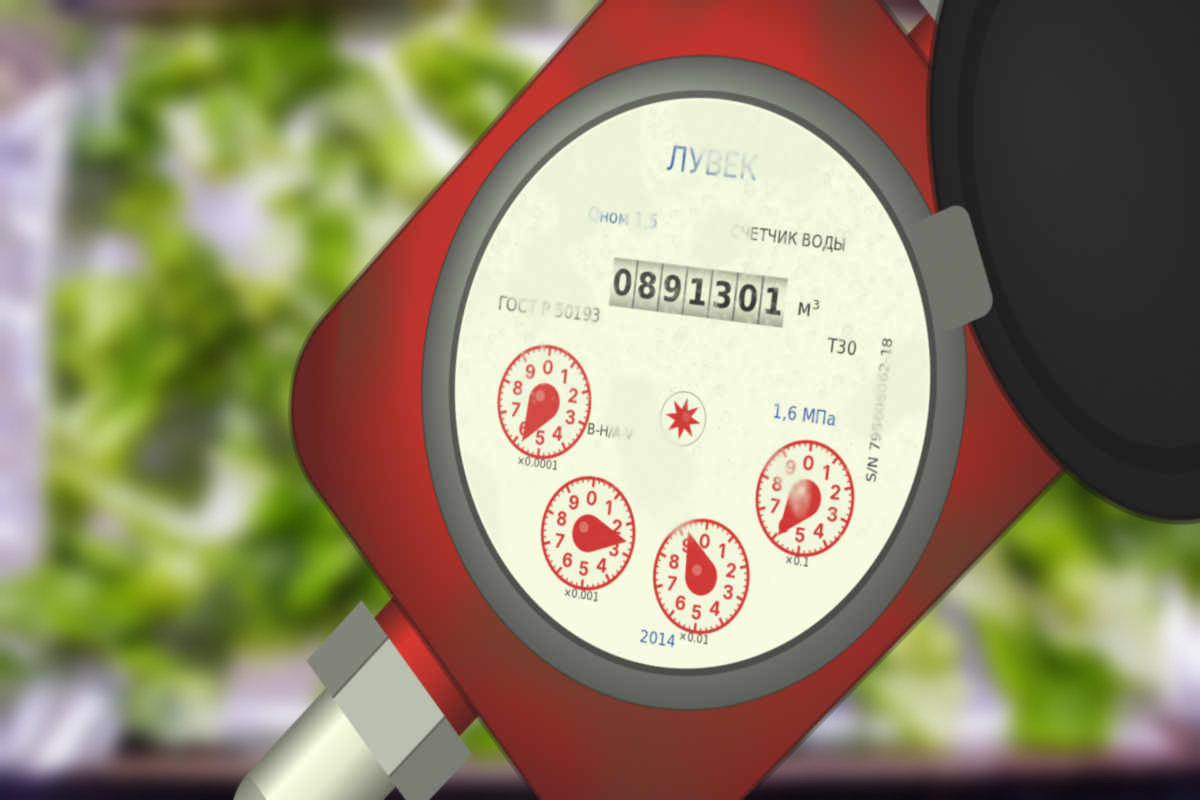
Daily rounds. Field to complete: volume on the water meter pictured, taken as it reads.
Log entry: 891301.5925 m³
